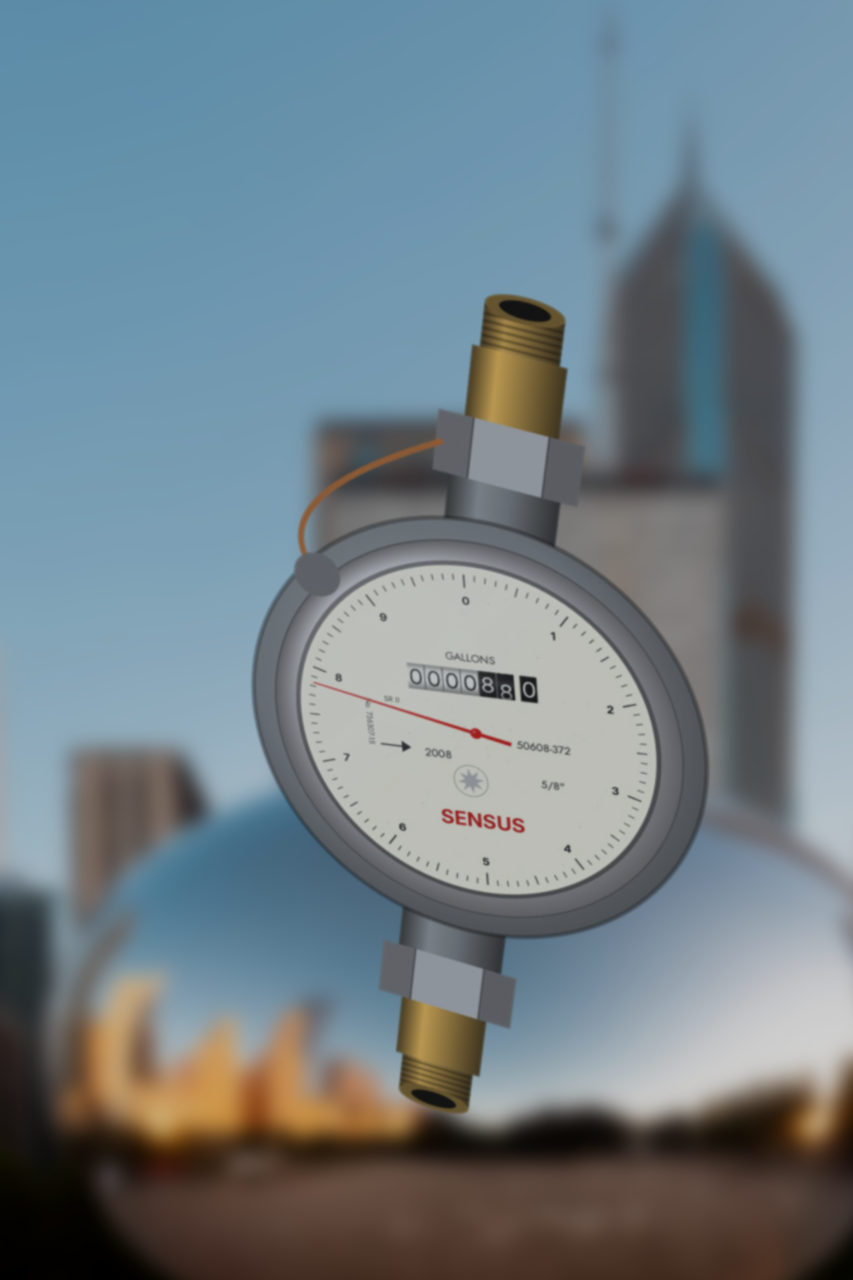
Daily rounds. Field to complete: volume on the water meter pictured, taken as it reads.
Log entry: 877.8 gal
